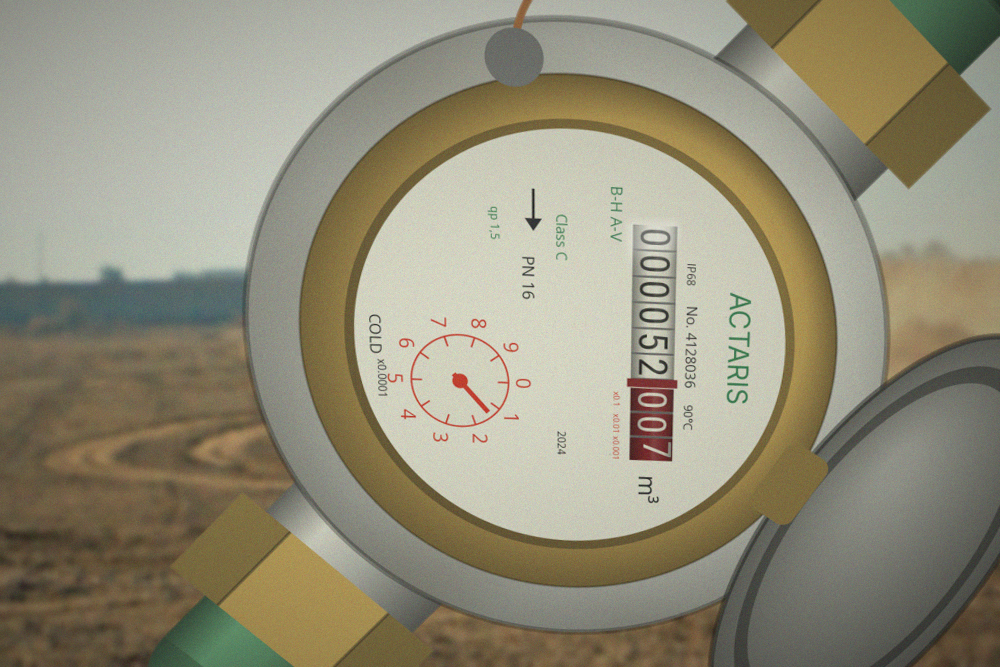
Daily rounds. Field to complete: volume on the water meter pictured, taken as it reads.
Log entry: 52.0071 m³
